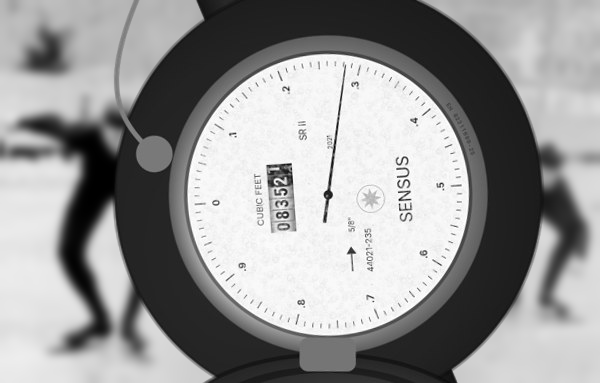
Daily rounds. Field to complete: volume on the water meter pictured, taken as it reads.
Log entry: 83521.28 ft³
